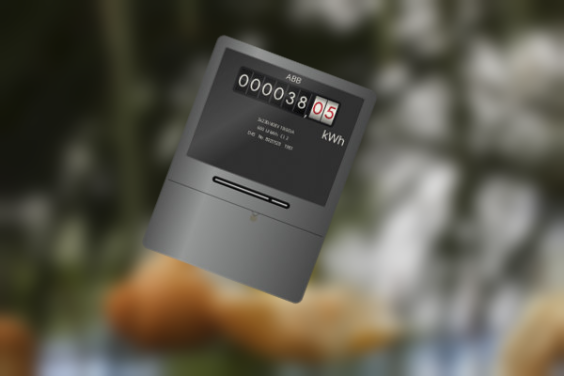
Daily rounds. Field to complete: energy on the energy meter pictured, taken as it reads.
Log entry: 38.05 kWh
